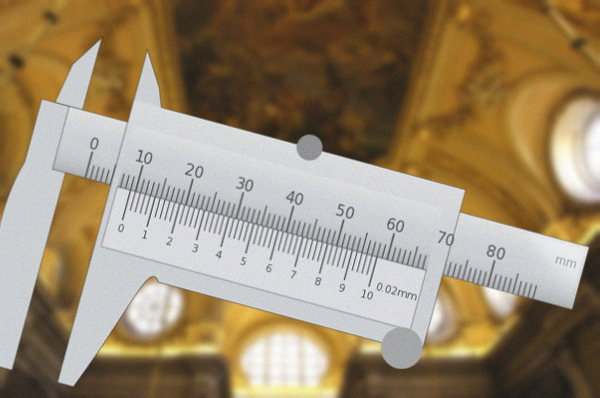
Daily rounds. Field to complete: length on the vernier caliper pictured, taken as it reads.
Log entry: 9.0 mm
